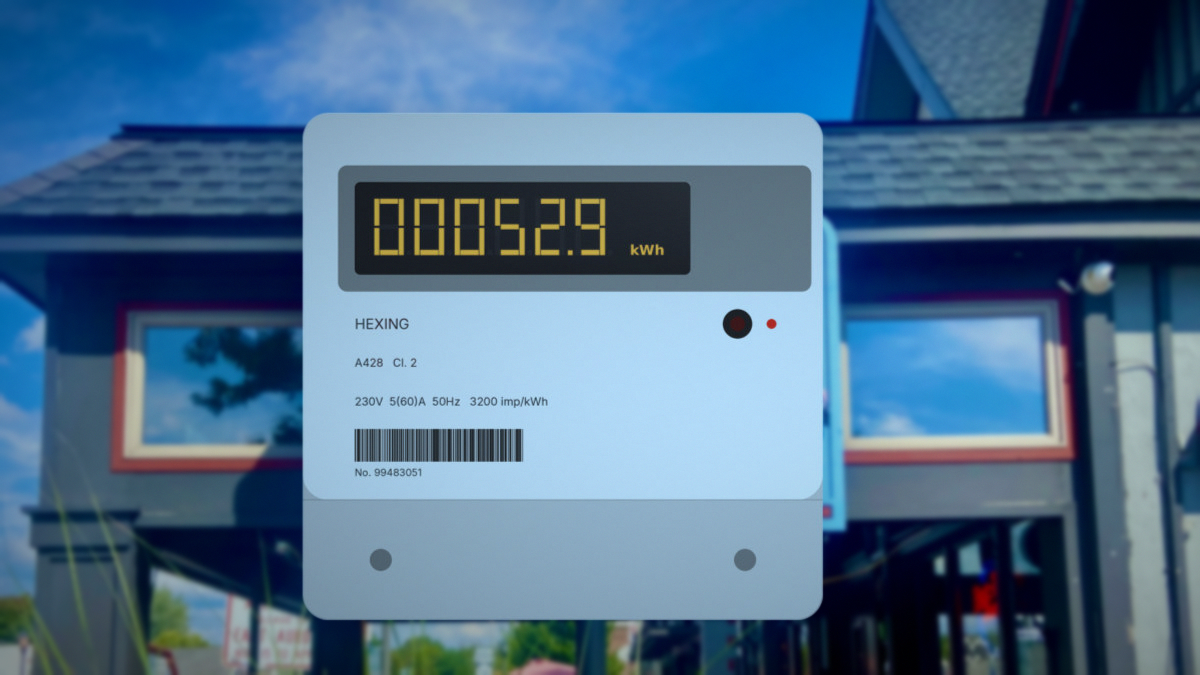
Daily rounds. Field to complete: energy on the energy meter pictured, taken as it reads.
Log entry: 52.9 kWh
